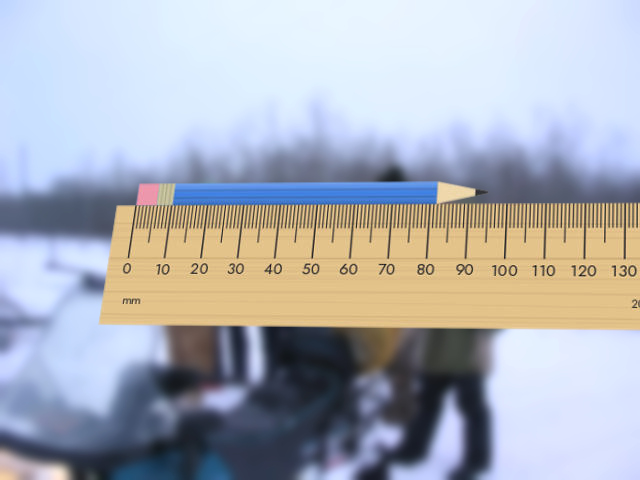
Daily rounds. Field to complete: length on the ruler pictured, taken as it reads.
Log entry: 95 mm
